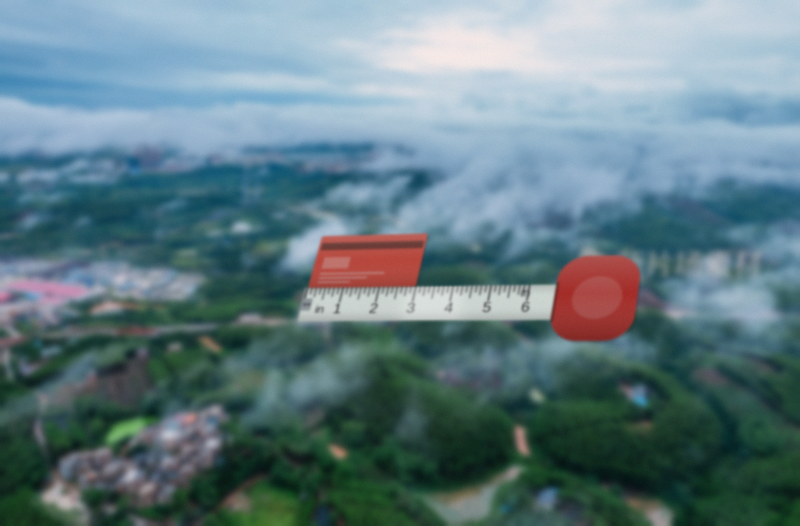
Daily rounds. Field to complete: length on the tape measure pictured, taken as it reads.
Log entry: 3 in
